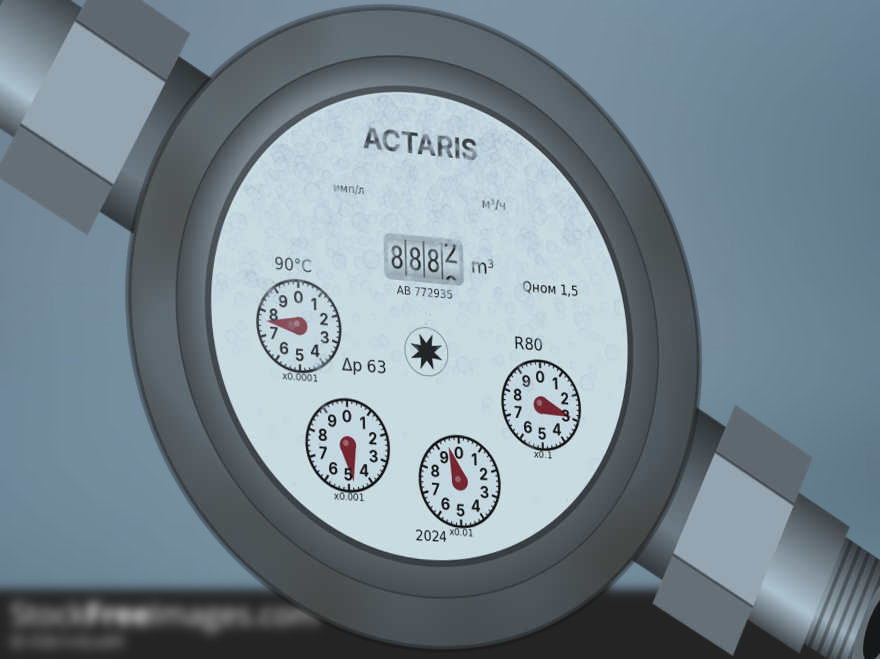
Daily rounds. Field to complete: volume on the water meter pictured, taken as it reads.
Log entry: 8882.2947 m³
